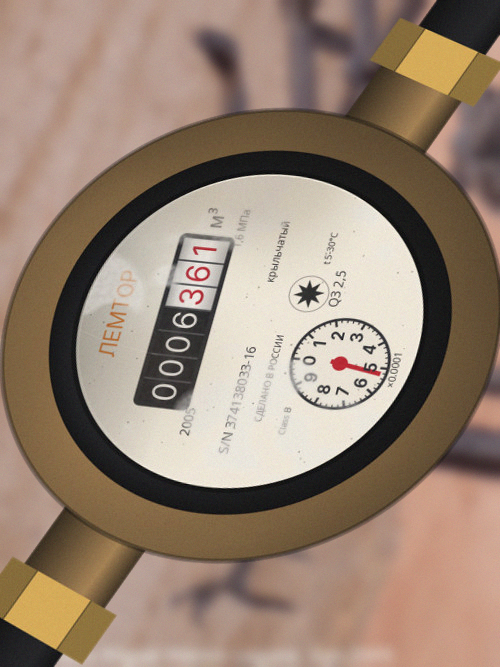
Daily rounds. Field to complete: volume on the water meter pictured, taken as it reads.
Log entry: 6.3615 m³
